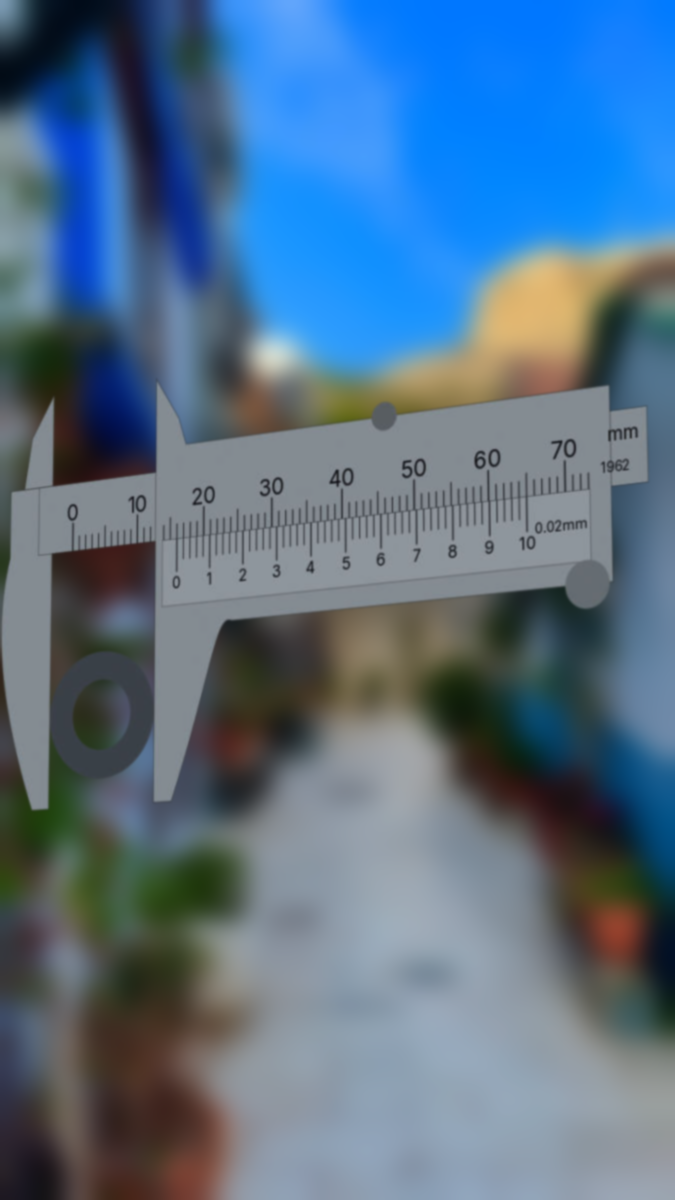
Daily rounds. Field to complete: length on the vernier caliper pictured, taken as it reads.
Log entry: 16.0 mm
